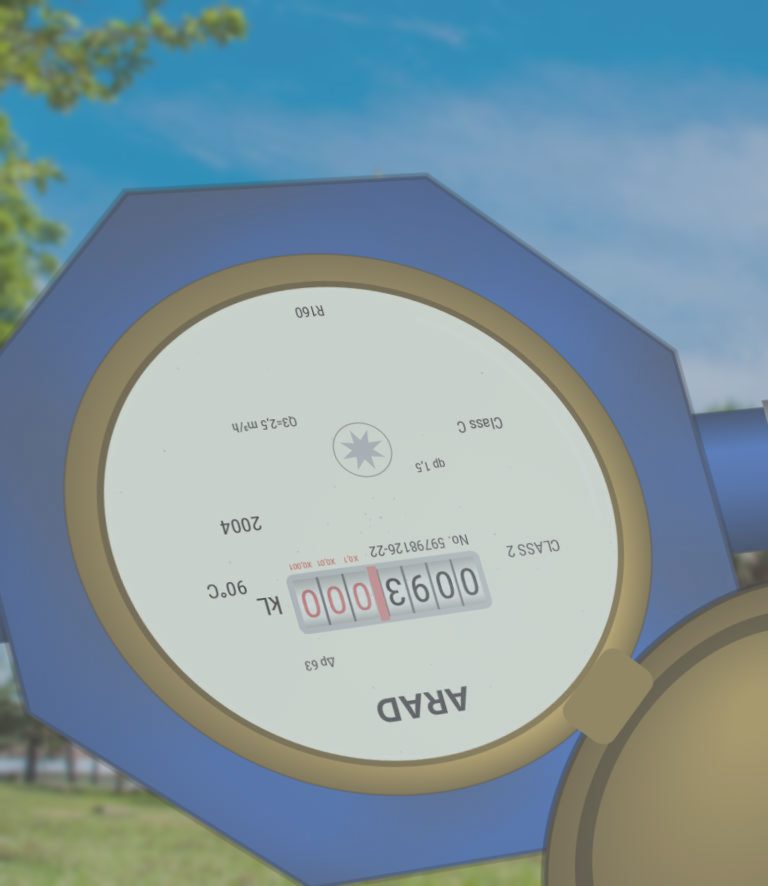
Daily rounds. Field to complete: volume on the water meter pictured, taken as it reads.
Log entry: 93.000 kL
